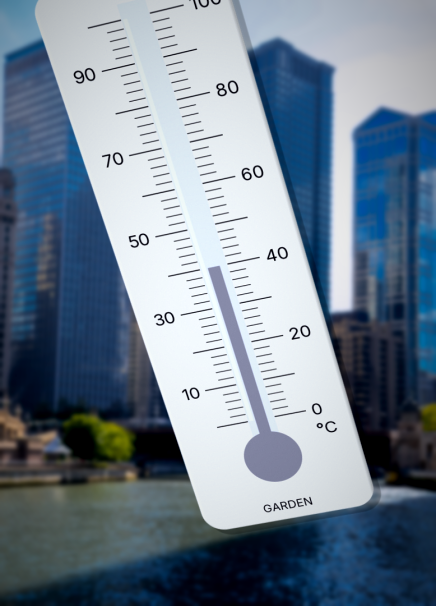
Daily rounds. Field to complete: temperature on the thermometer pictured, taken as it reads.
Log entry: 40 °C
